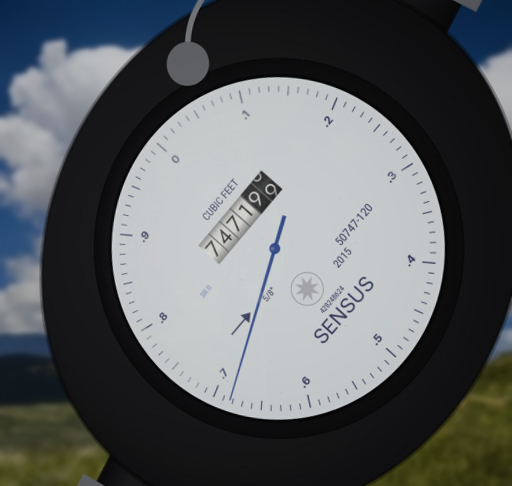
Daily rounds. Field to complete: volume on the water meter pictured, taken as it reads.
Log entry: 747198.68 ft³
